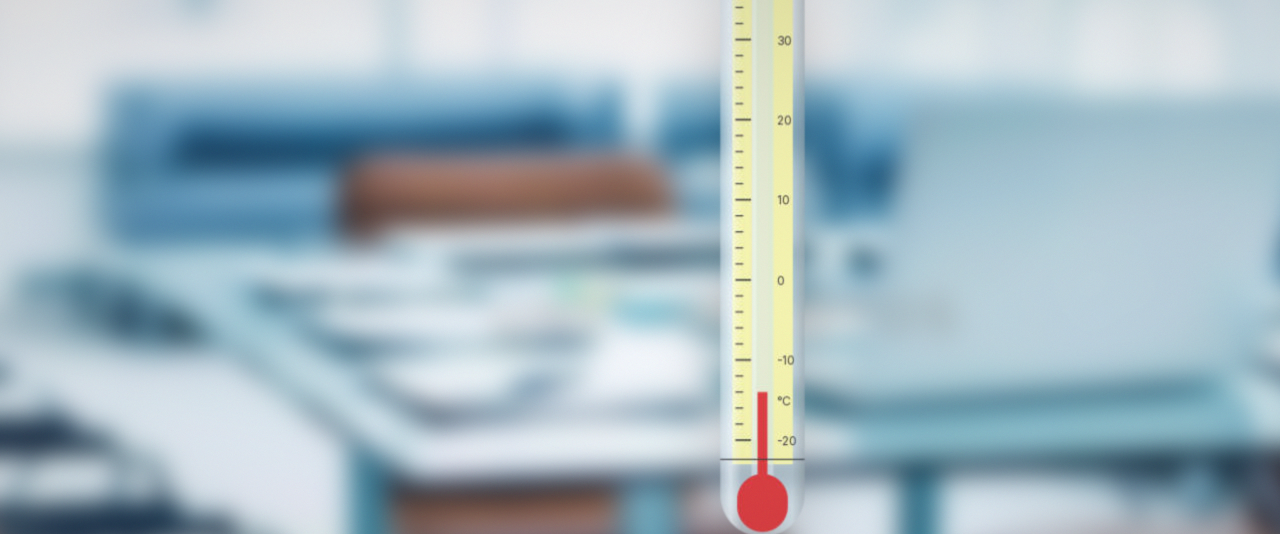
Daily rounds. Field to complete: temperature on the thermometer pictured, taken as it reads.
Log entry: -14 °C
